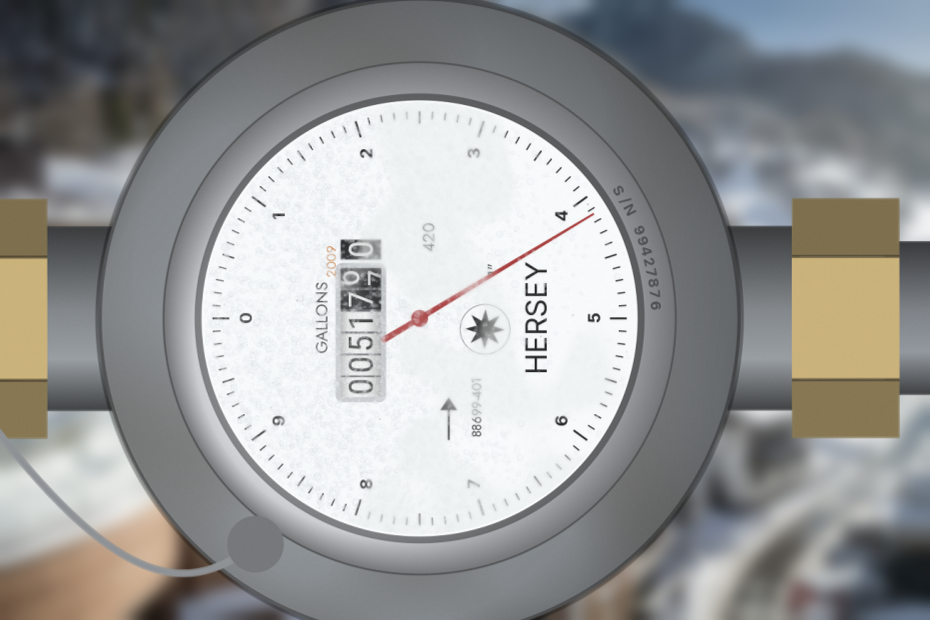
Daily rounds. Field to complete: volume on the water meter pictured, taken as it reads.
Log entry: 51764.1 gal
